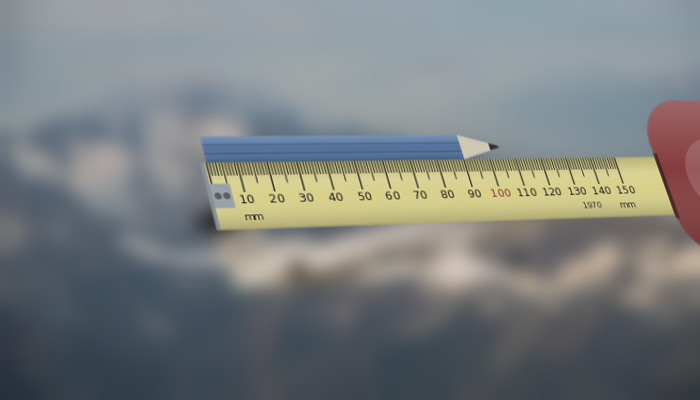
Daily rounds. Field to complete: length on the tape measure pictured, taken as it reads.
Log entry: 105 mm
